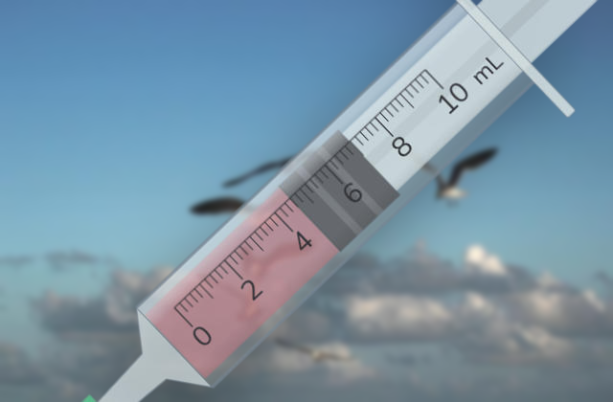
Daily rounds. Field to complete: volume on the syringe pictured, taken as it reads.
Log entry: 4.6 mL
